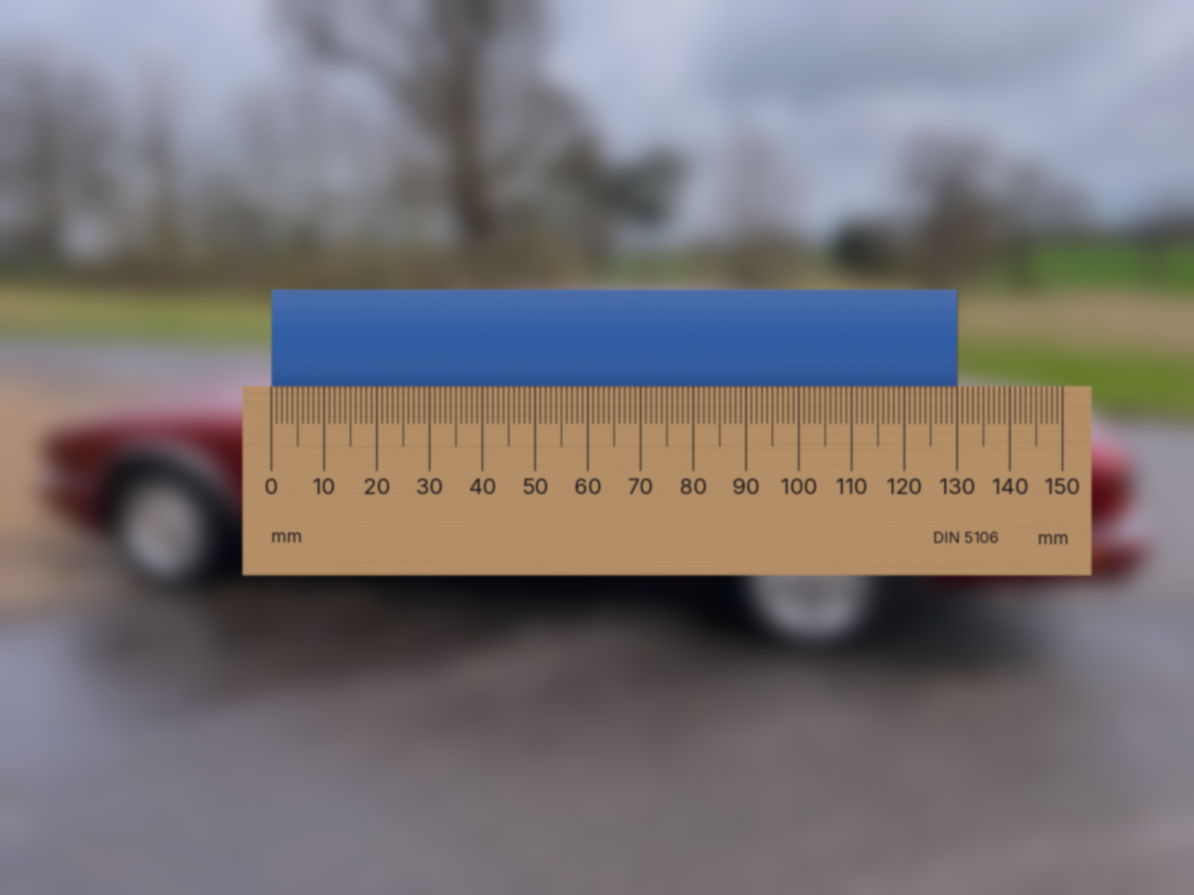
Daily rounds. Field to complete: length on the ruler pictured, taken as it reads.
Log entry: 130 mm
